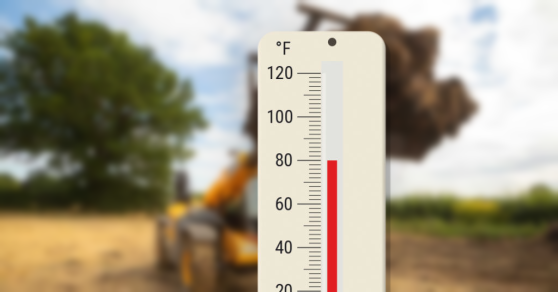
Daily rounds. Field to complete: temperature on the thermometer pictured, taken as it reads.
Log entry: 80 °F
